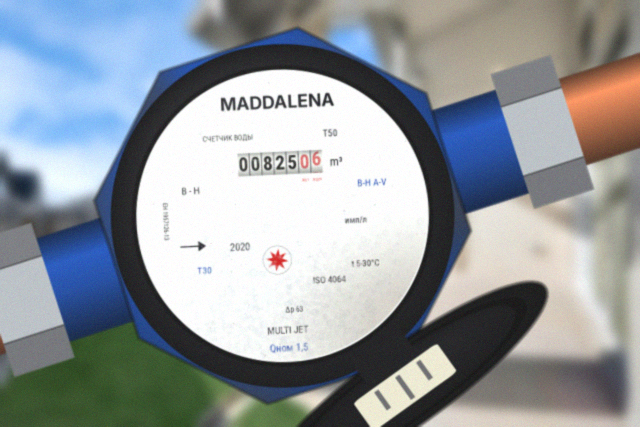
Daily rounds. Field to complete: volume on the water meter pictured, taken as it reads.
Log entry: 825.06 m³
